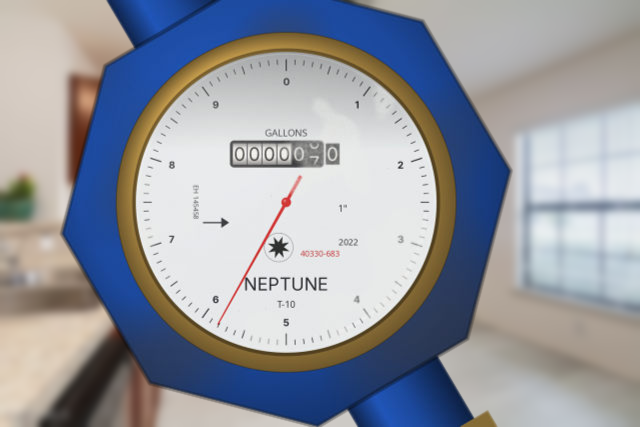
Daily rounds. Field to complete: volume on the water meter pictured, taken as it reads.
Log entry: 65.8 gal
